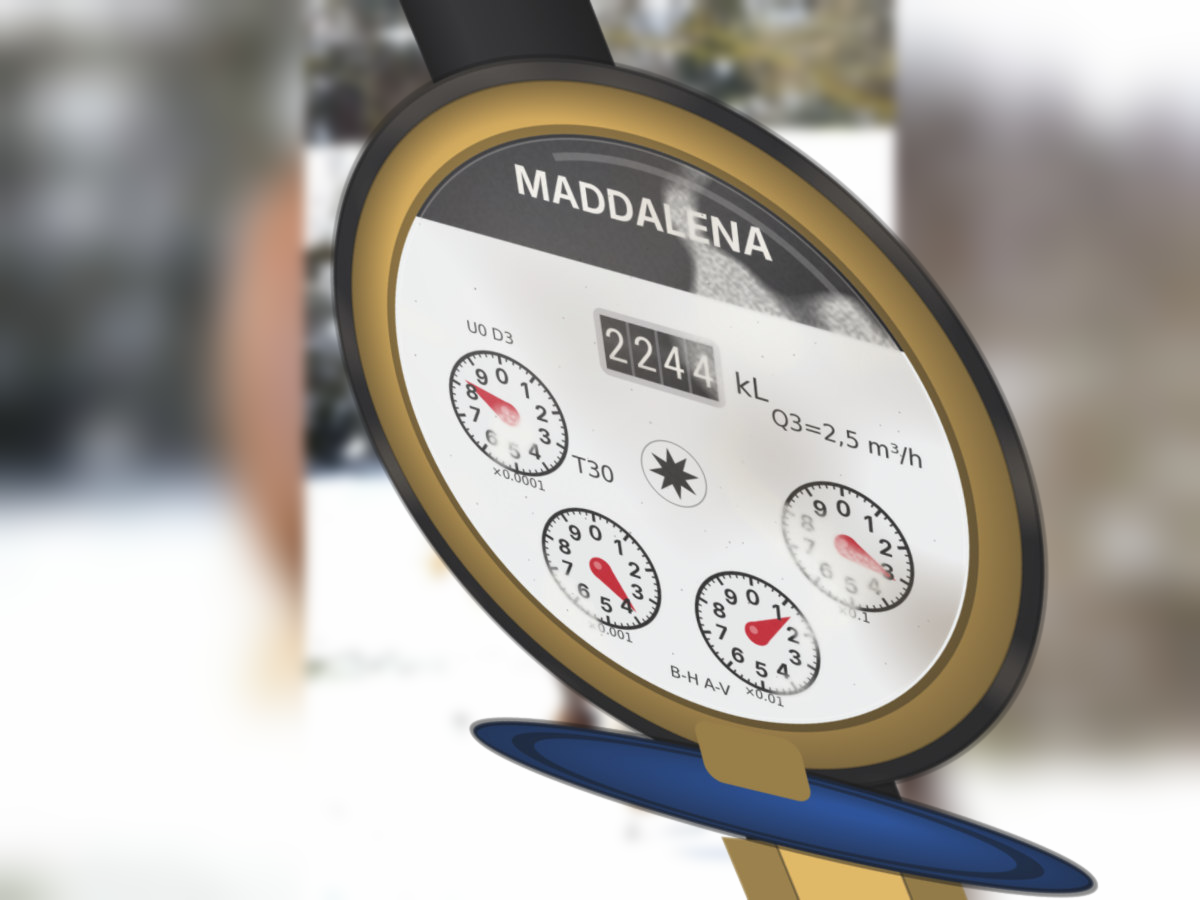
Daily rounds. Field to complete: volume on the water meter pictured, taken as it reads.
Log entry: 2244.3138 kL
